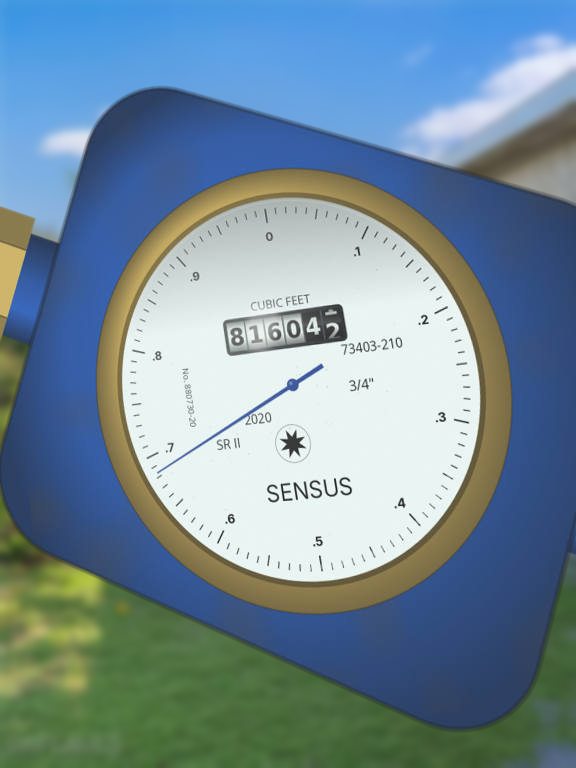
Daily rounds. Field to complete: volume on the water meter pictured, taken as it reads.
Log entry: 816041.68 ft³
